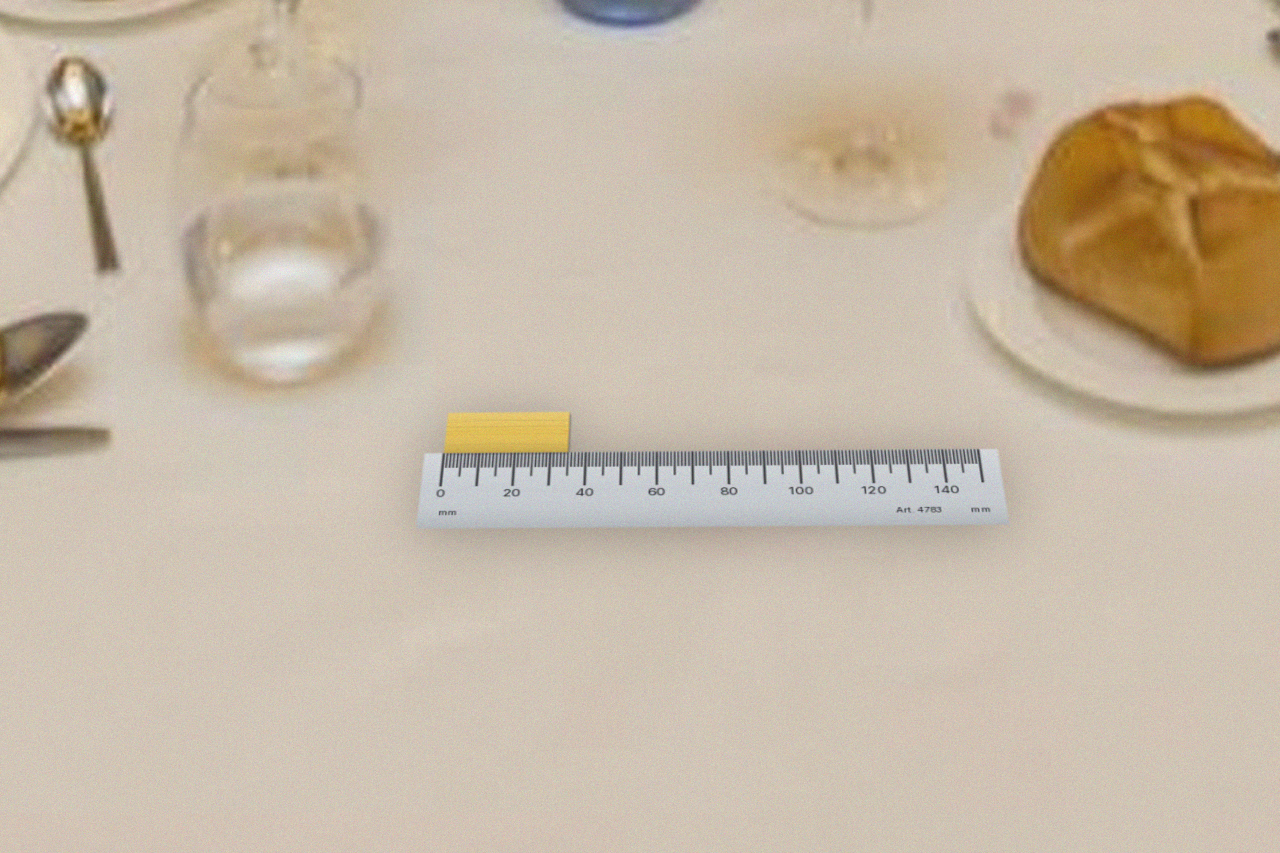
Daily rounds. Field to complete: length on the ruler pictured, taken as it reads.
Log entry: 35 mm
